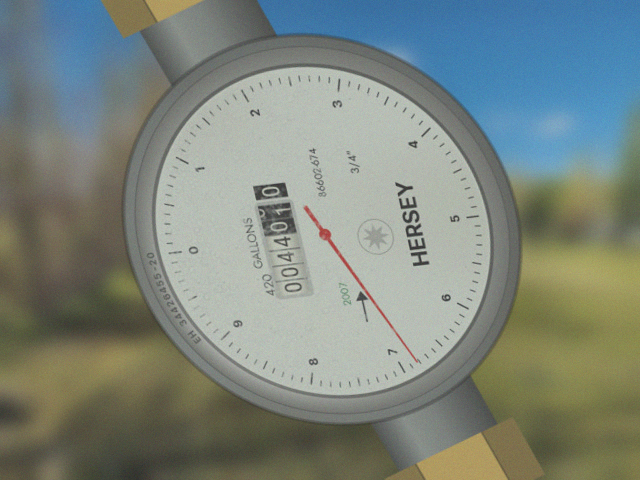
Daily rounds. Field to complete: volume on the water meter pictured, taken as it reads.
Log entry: 44006.8 gal
